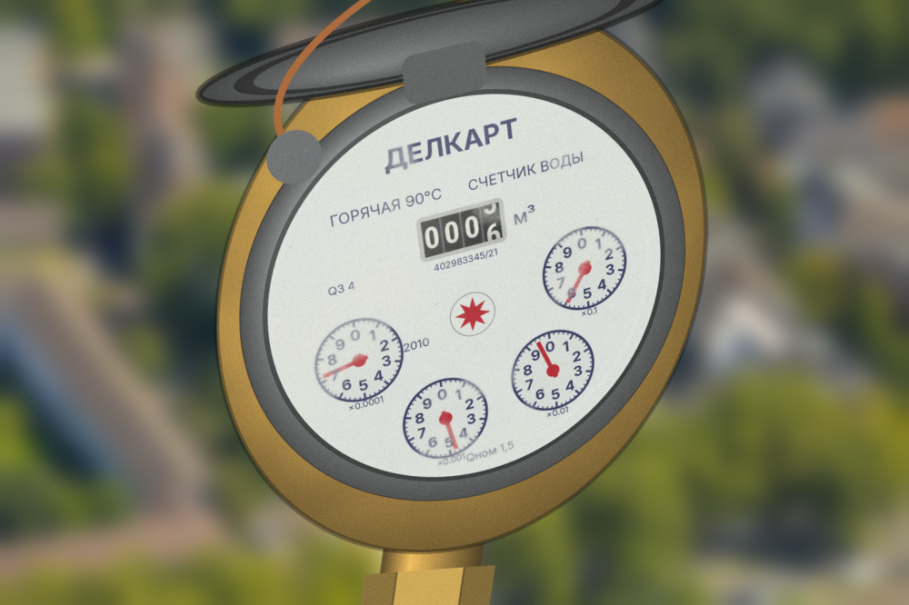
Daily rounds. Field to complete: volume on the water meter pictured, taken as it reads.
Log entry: 5.5947 m³
